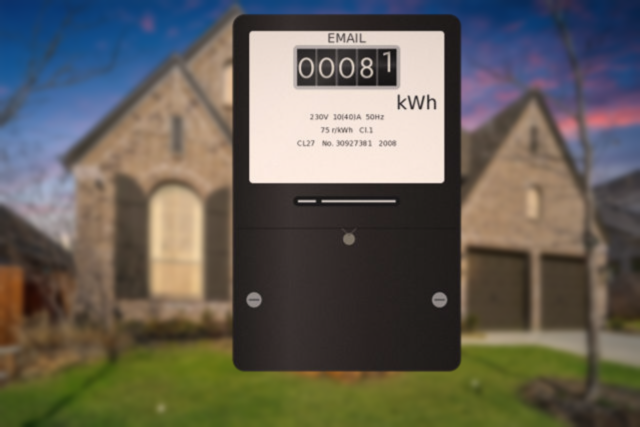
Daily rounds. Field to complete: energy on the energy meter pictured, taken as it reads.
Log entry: 81 kWh
